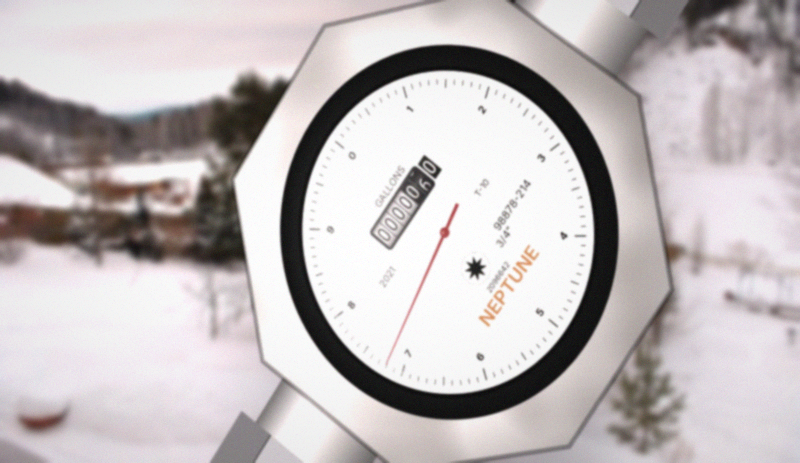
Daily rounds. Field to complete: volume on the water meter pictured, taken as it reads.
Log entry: 57.2 gal
